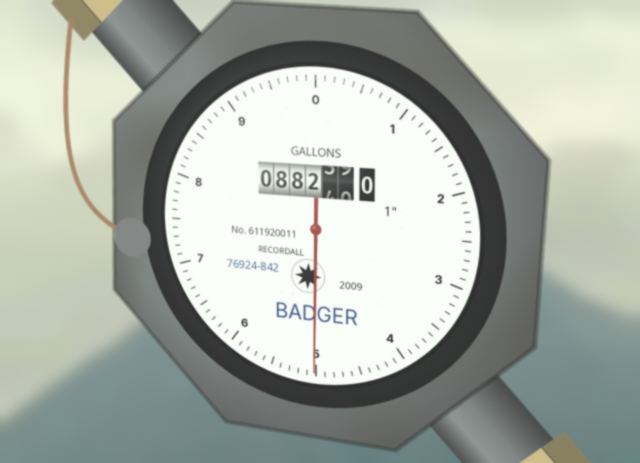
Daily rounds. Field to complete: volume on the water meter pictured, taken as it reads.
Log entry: 882395.0 gal
